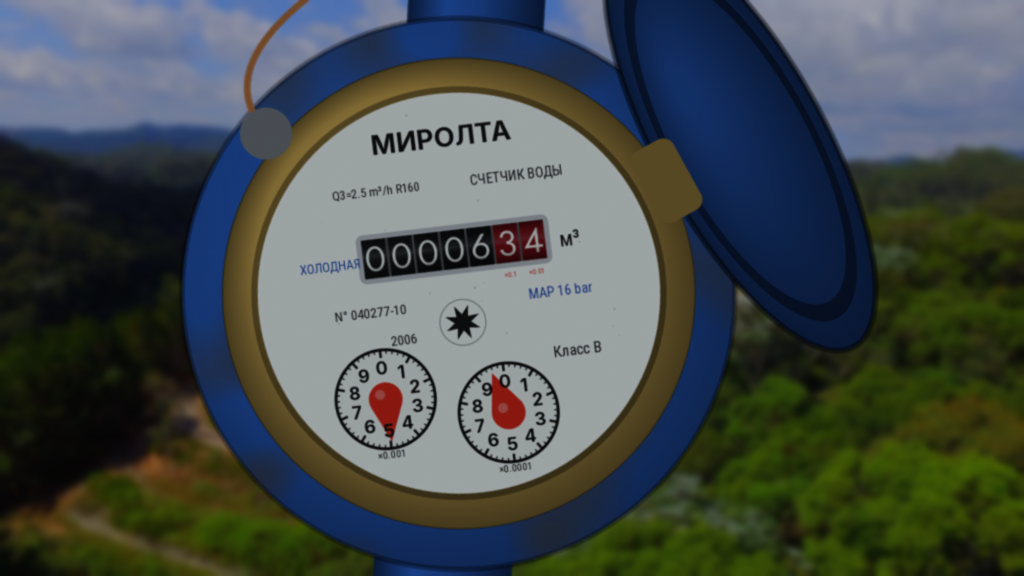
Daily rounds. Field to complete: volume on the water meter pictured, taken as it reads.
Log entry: 6.3449 m³
